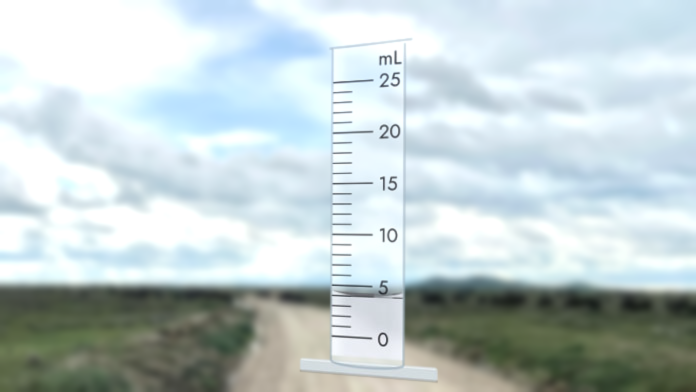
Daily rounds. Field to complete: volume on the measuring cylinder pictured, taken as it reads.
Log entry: 4 mL
